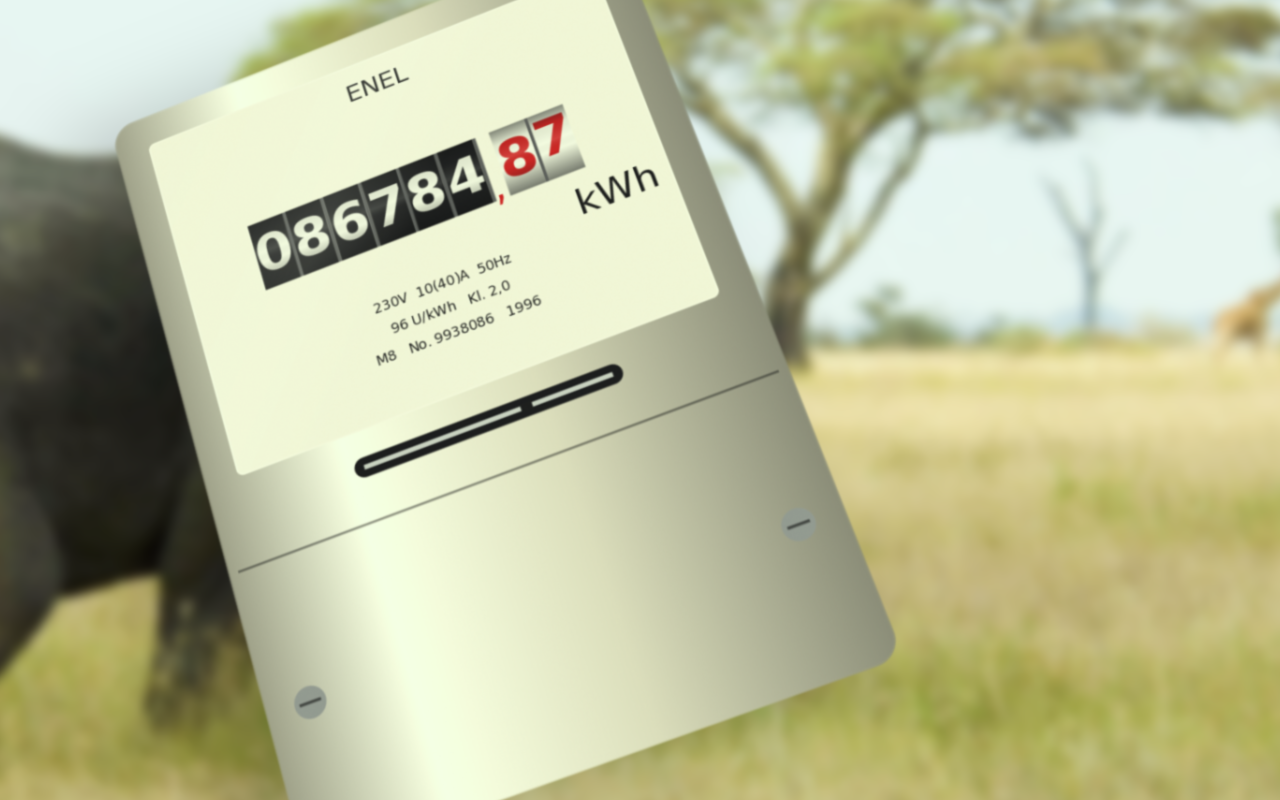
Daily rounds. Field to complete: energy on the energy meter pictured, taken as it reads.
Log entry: 86784.87 kWh
